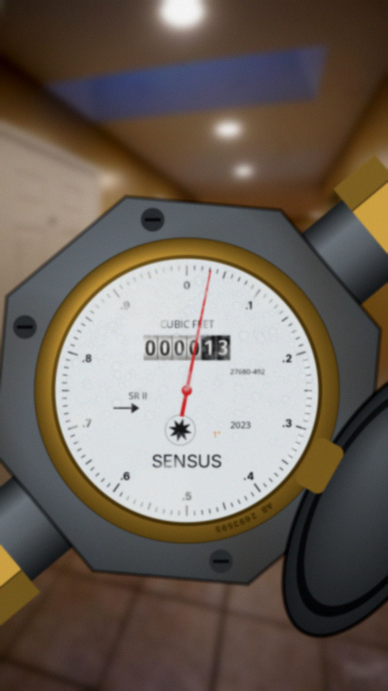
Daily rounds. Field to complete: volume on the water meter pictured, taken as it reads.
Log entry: 13.03 ft³
